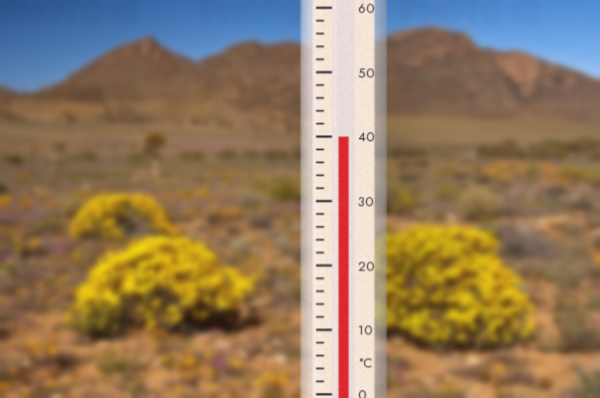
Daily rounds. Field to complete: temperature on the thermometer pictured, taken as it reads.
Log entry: 40 °C
